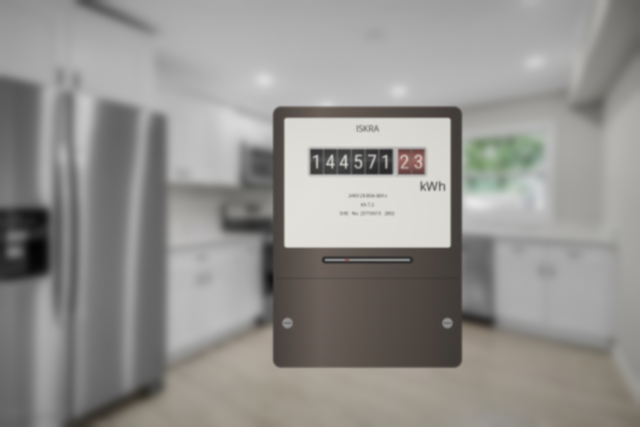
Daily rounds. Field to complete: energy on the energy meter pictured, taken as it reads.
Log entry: 144571.23 kWh
